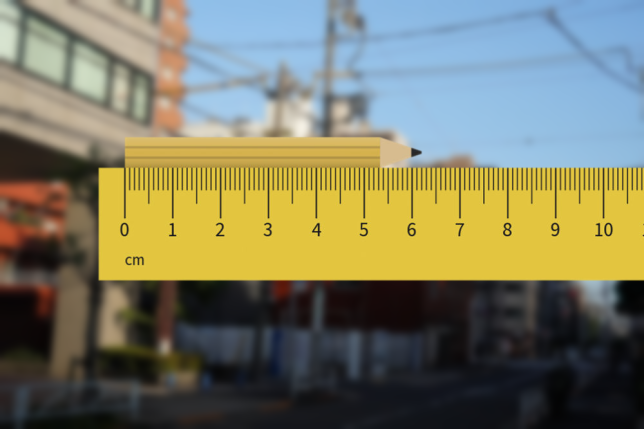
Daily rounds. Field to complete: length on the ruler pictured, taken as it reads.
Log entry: 6.2 cm
